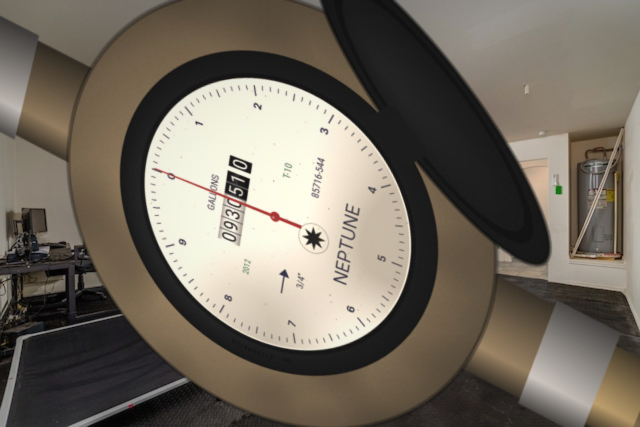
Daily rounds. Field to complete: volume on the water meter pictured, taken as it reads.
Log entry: 930510.0 gal
